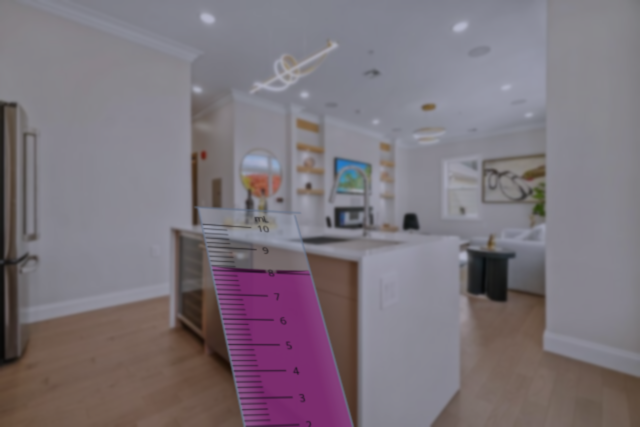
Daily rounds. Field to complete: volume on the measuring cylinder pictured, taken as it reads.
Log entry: 8 mL
